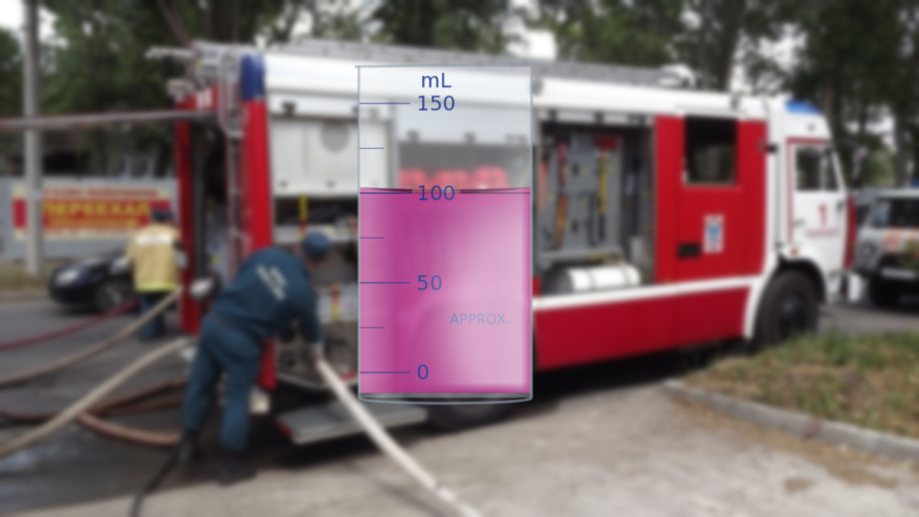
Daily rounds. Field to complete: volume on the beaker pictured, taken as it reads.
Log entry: 100 mL
